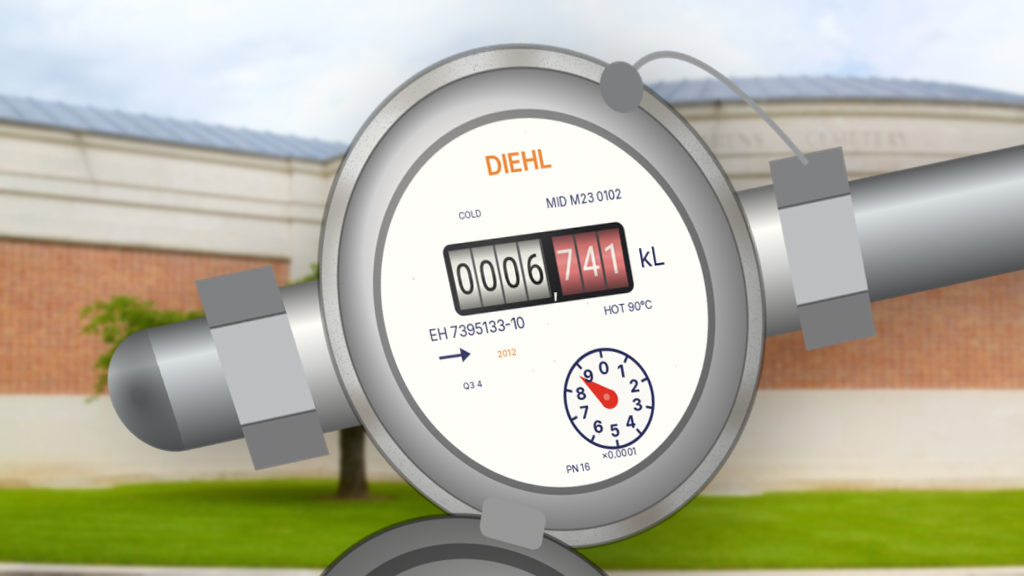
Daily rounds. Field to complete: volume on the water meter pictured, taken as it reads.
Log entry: 6.7418 kL
